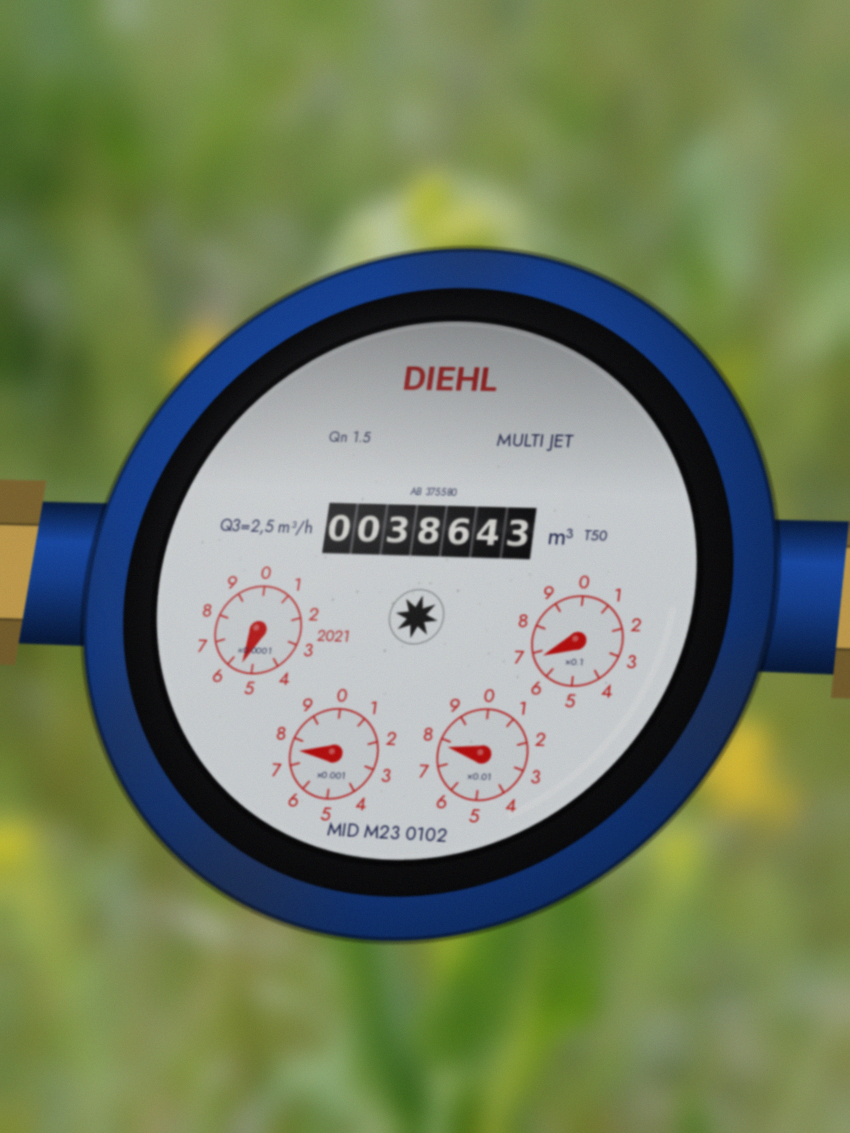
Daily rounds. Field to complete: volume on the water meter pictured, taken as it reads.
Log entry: 38643.6775 m³
